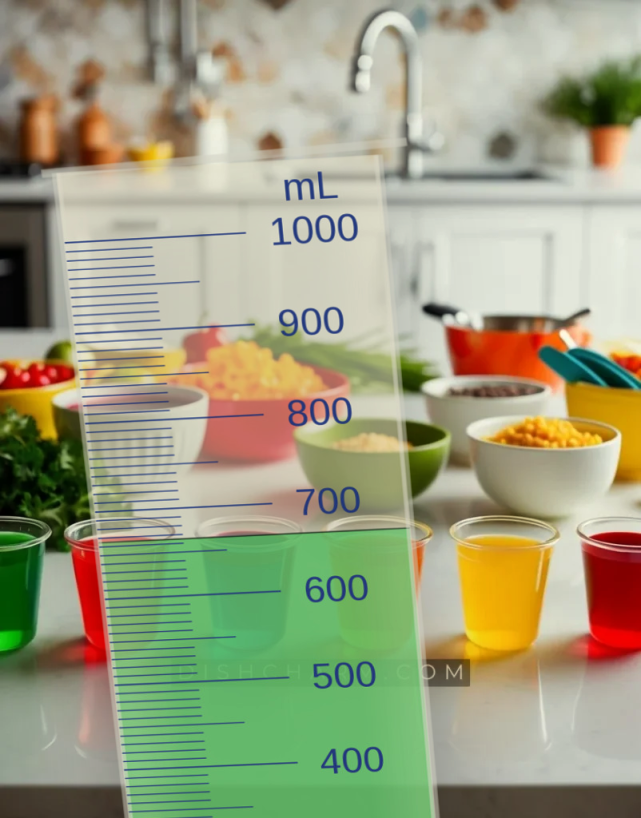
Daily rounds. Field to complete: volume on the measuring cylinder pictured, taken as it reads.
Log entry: 665 mL
